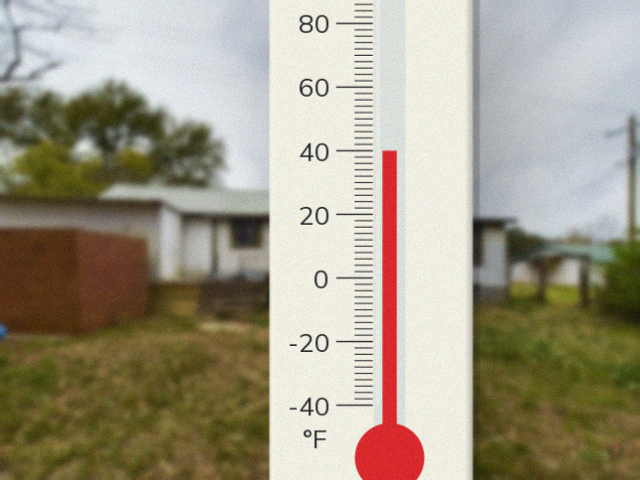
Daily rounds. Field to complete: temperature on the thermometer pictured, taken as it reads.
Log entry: 40 °F
